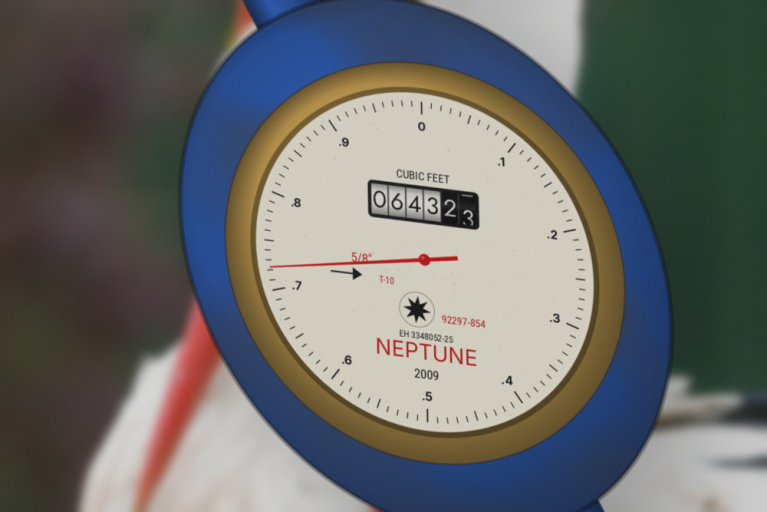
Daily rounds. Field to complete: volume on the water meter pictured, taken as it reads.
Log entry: 64322.72 ft³
